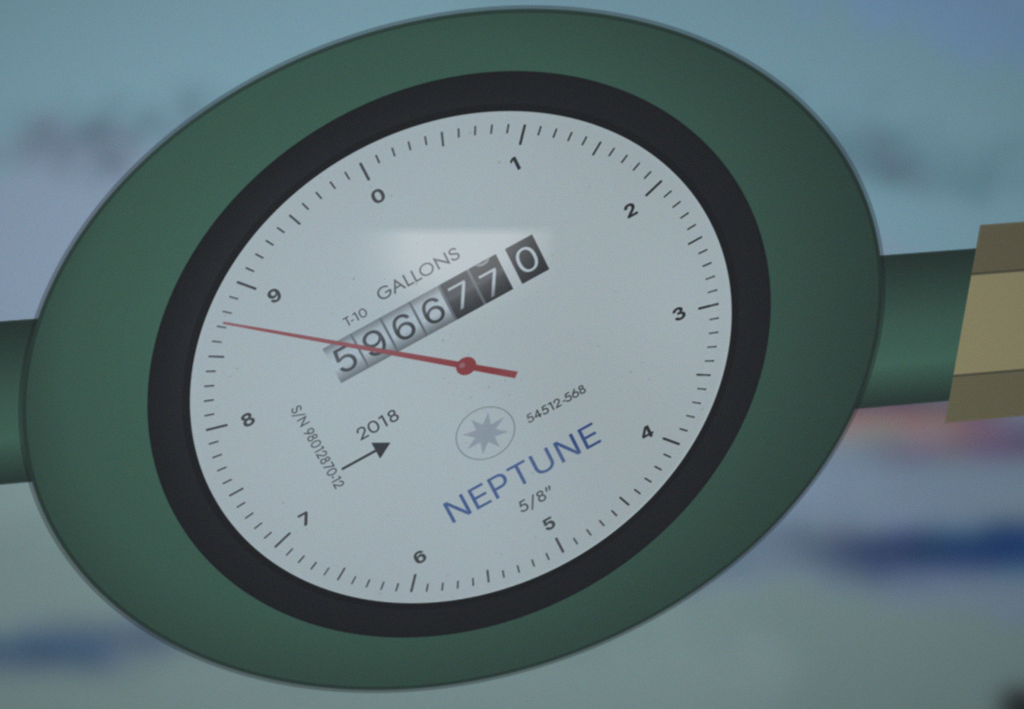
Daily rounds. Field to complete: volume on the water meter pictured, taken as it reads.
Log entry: 5966768.7 gal
